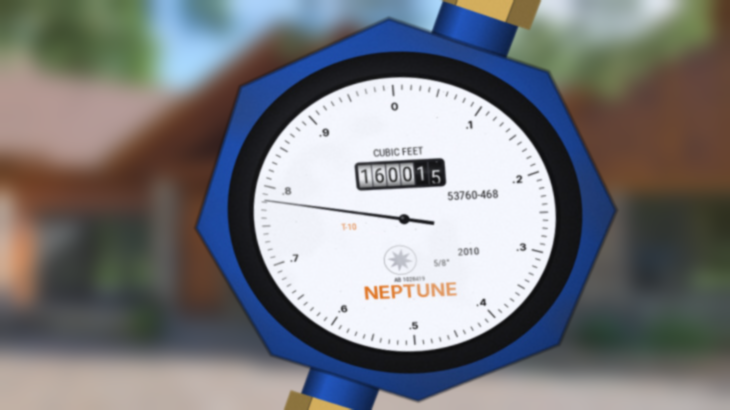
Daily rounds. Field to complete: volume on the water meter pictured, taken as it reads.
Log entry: 160014.78 ft³
